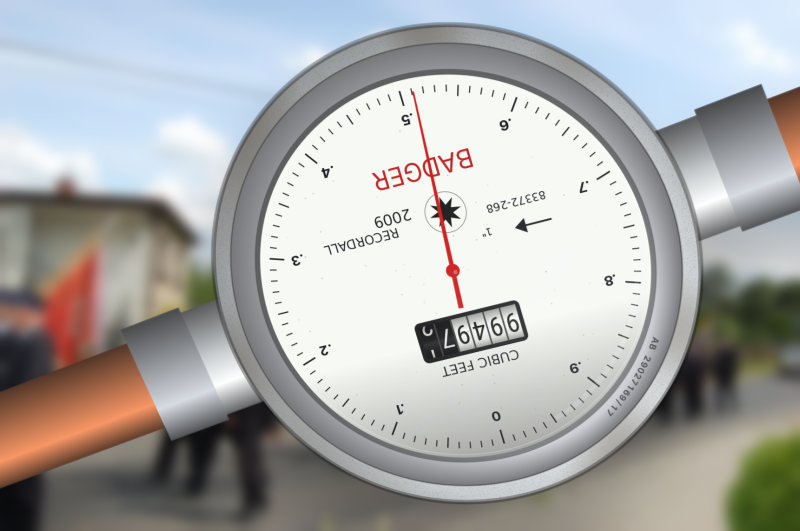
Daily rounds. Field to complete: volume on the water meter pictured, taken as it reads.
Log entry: 994971.51 ft³
